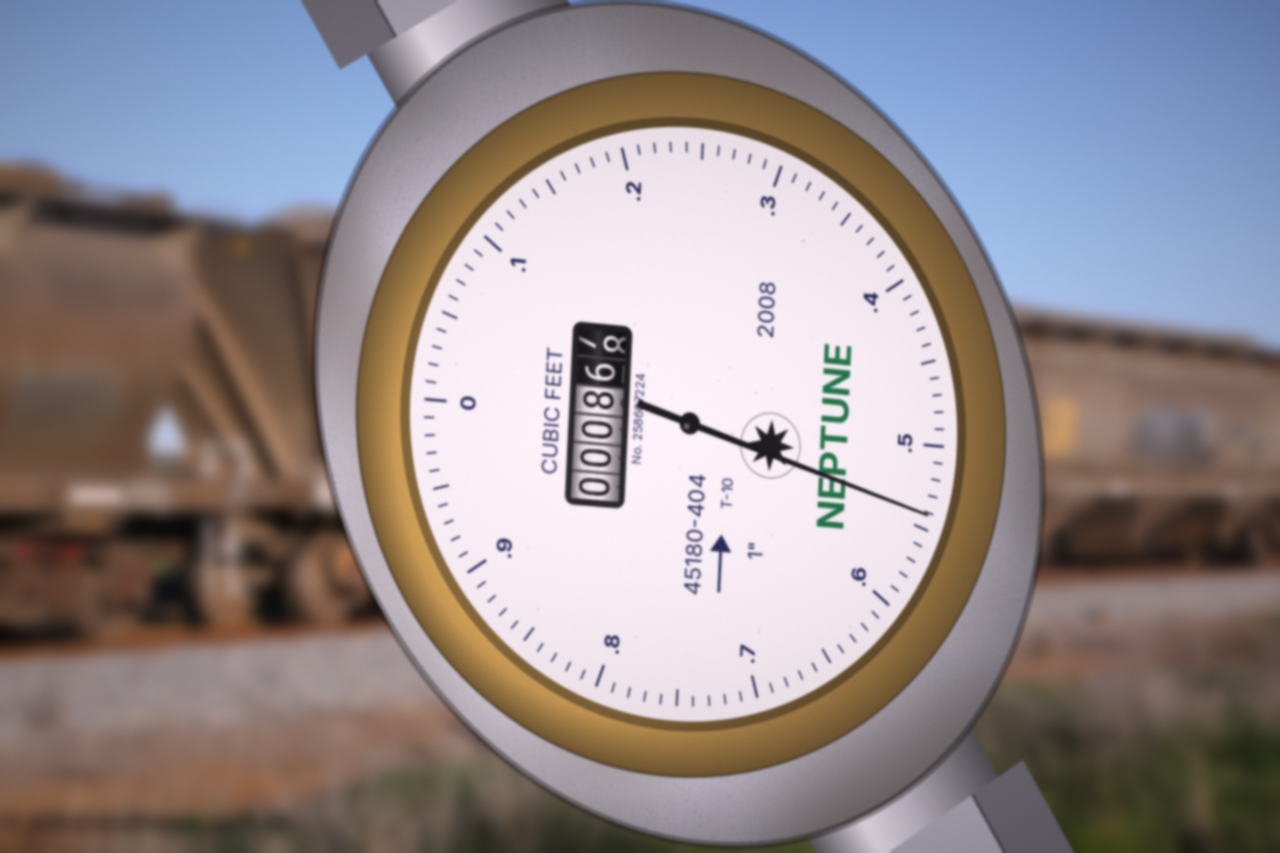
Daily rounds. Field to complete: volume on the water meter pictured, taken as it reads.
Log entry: 867.54 ft³
